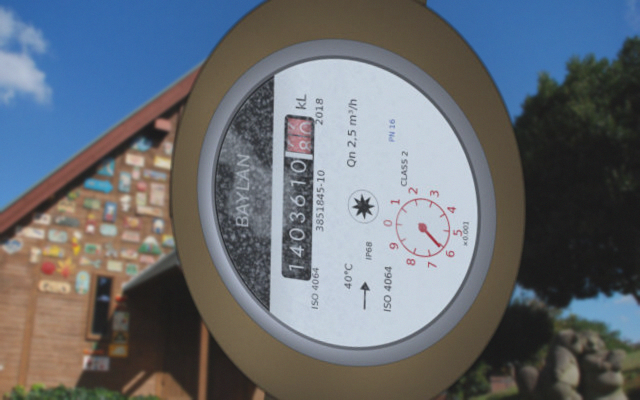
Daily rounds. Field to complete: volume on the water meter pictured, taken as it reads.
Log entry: 1403610.796 kL
